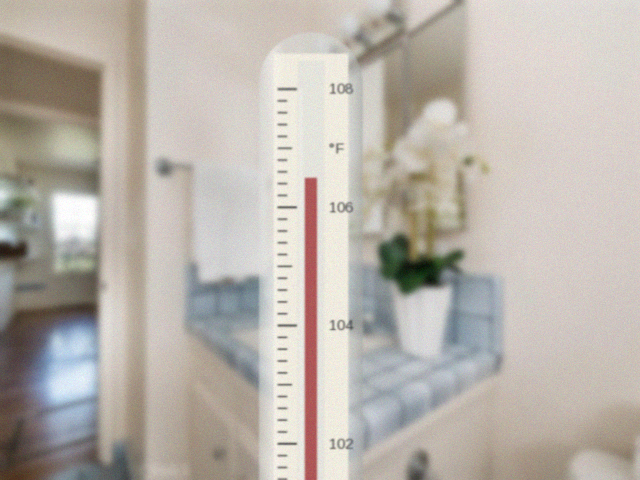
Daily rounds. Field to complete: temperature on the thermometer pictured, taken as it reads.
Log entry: 106.5 °F
